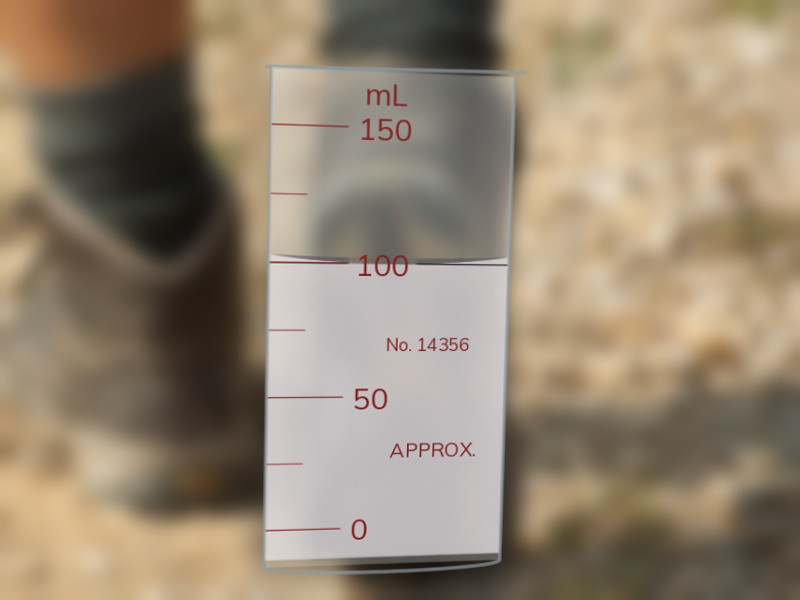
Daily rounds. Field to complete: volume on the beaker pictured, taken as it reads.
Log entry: 100 mL
